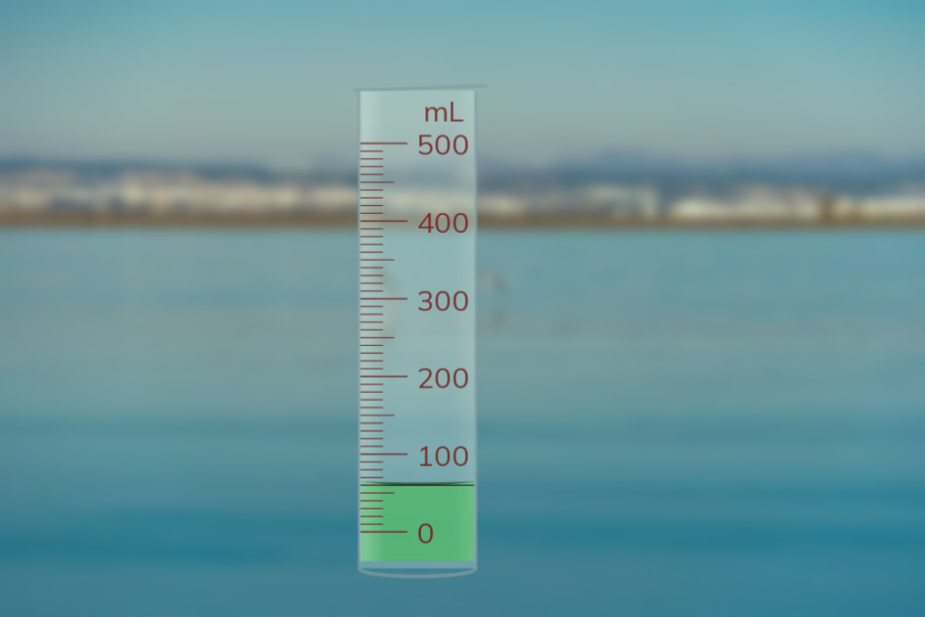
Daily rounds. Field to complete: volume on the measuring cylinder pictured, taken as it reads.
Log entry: 60 mL
